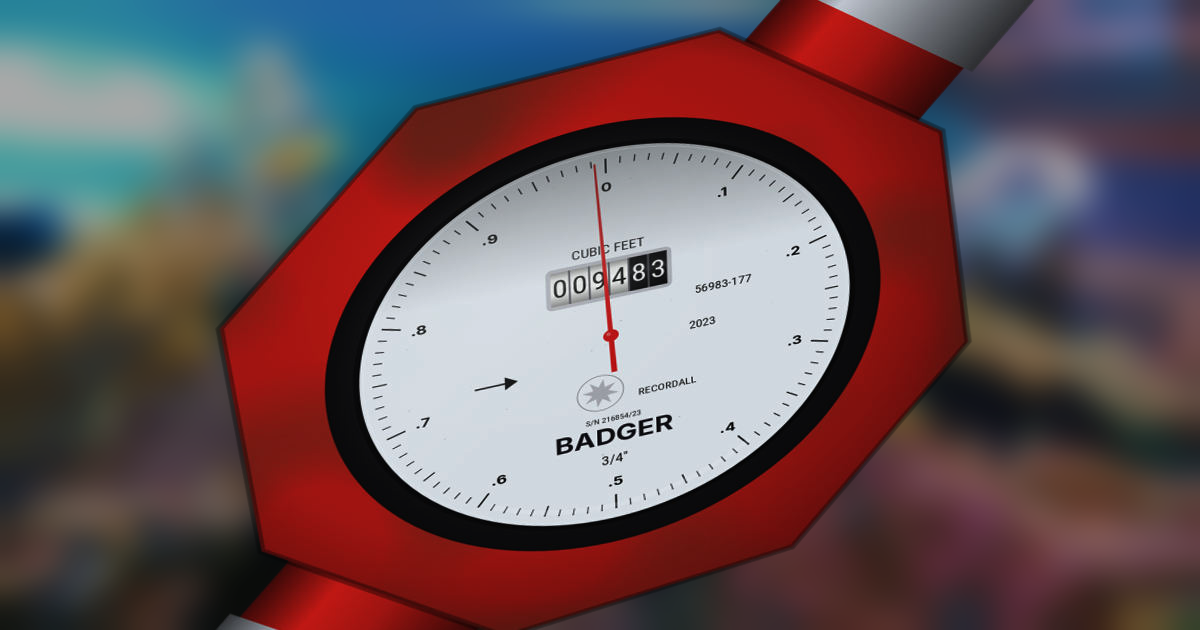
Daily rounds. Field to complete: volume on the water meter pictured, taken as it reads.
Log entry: 9482.99 ft³
